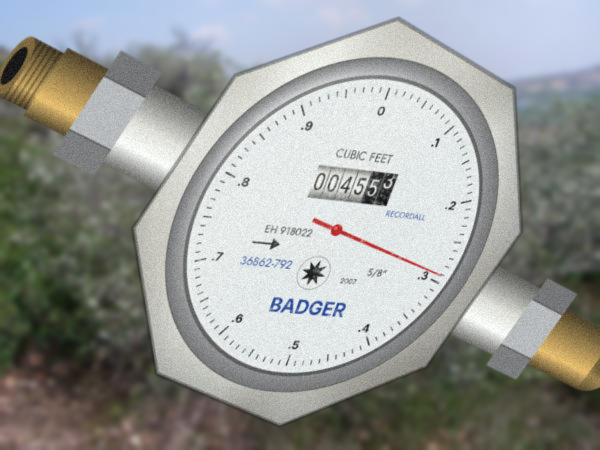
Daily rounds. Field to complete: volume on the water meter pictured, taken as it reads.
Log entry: 4553.29 ft³
